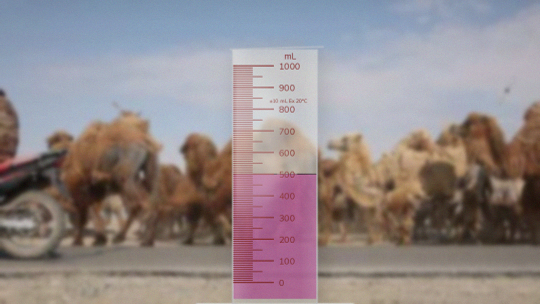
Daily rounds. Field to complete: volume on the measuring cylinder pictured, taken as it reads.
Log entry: 500 mL
